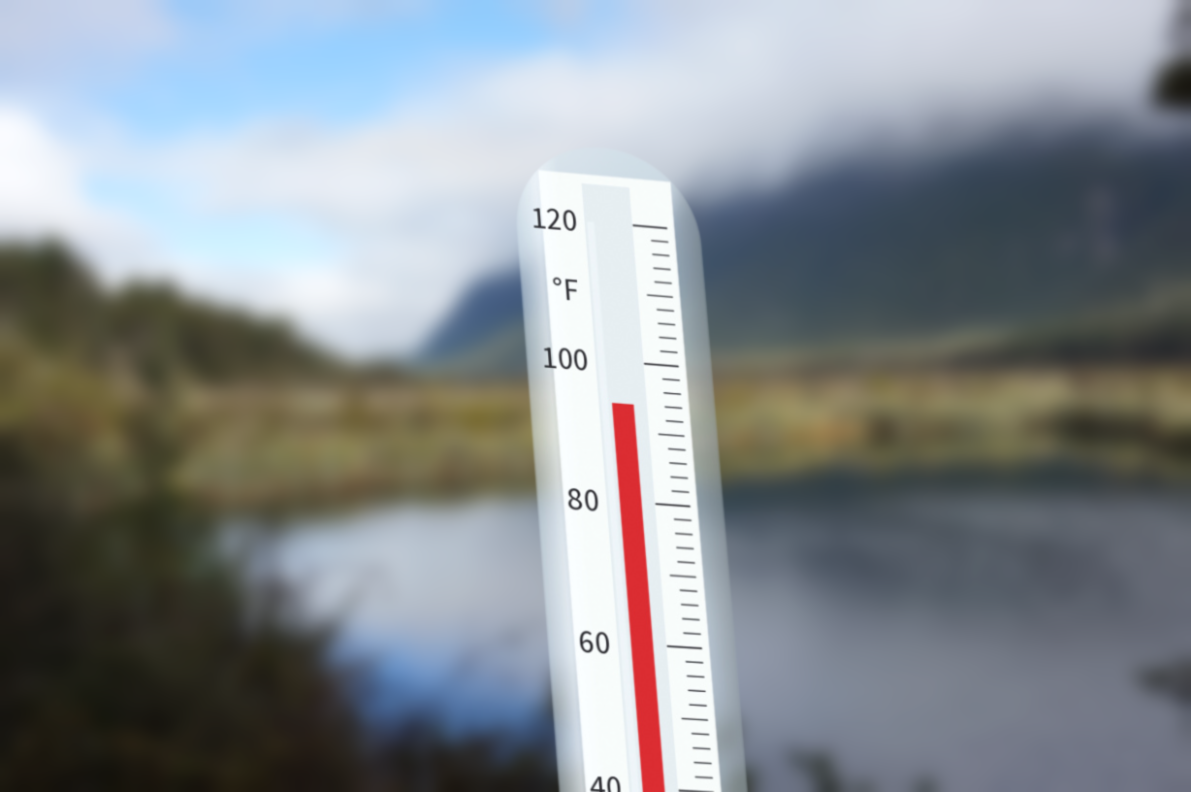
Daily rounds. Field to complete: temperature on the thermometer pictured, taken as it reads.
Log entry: 94 °F
